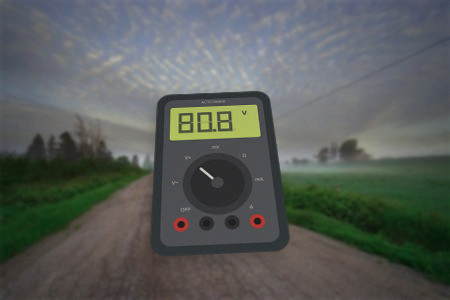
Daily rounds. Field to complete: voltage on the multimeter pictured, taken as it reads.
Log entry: 80.8 V
